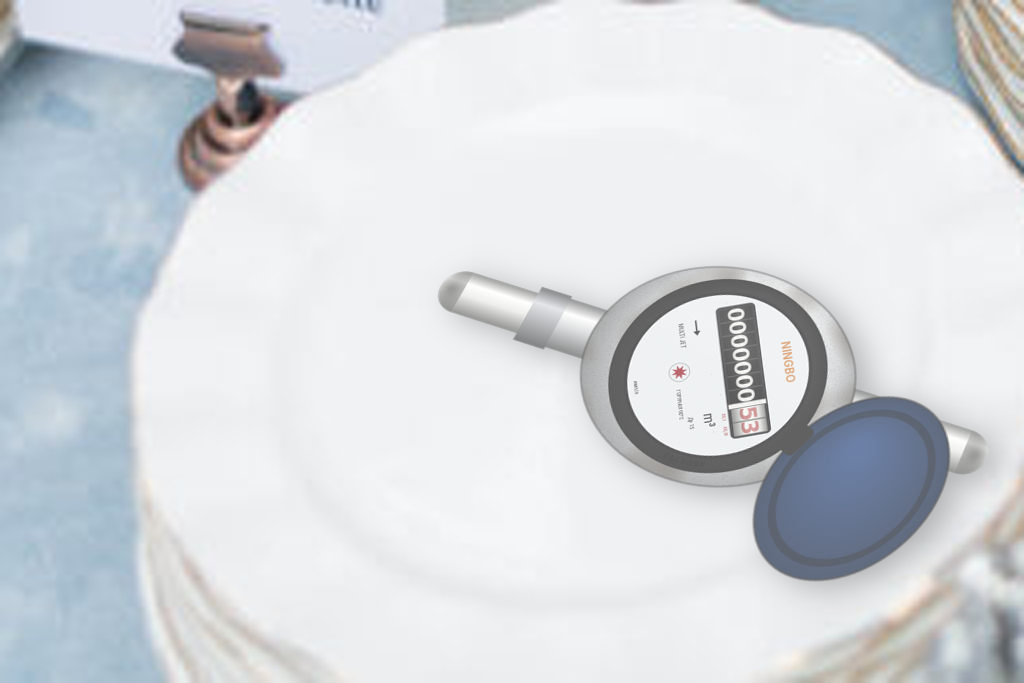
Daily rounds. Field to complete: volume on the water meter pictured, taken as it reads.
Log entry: 0.53 m³
